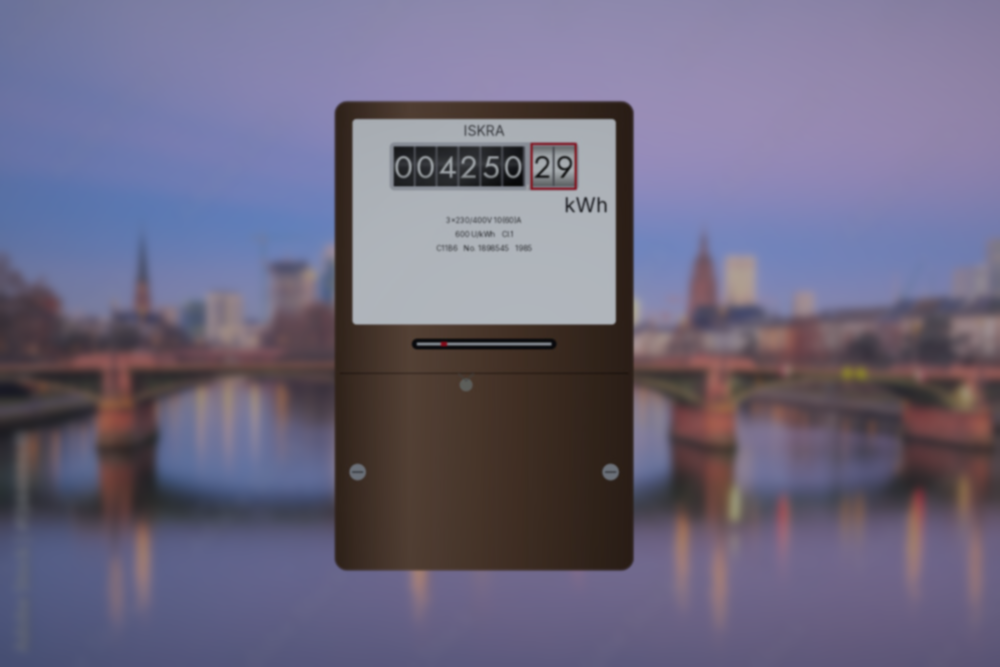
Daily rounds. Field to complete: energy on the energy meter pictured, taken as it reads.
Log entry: 4250.29 kWh
